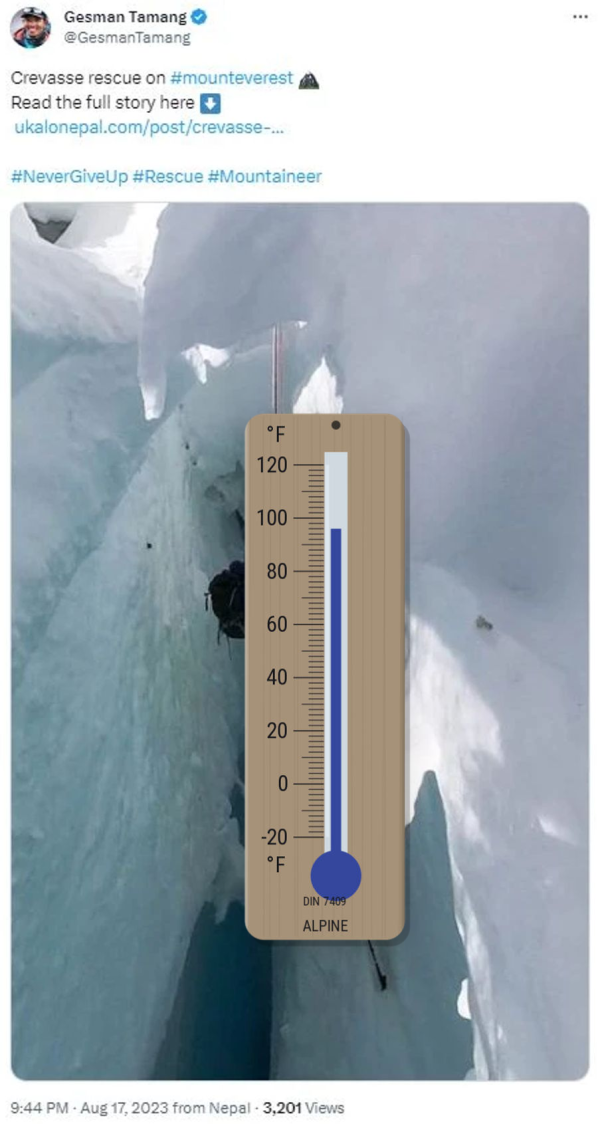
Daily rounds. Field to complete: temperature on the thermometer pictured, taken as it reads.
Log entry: 96 °F
